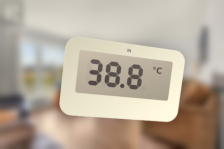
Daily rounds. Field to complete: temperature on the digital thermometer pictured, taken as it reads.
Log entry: 38.8 °C
